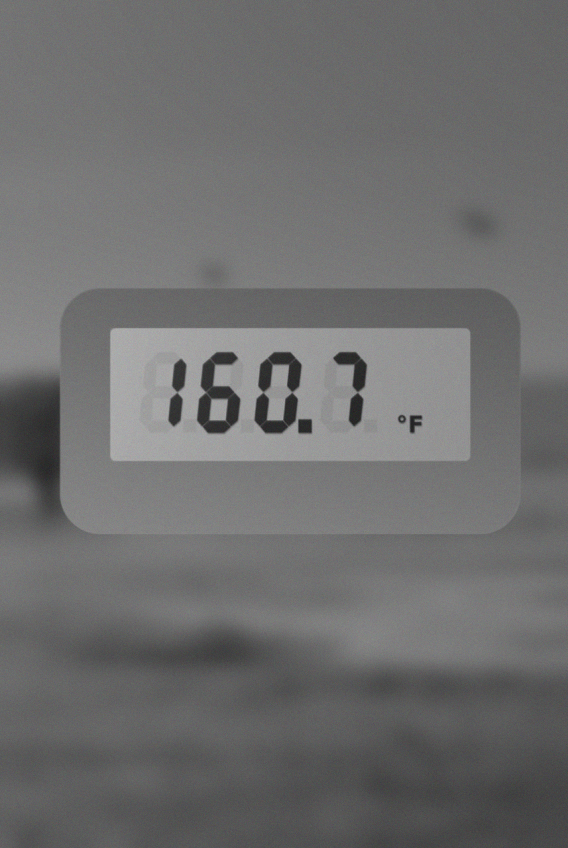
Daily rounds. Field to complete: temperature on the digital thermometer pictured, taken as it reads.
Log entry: 160.7 °F
